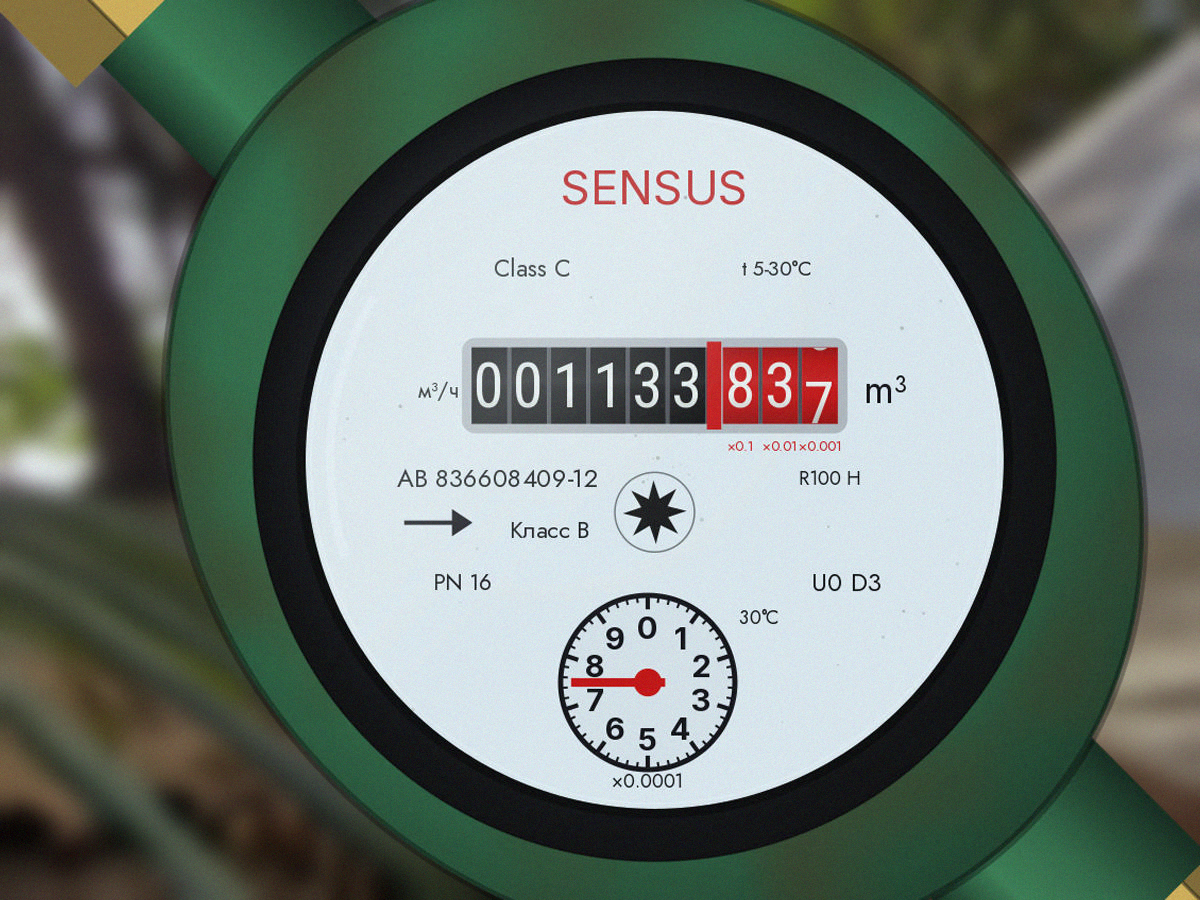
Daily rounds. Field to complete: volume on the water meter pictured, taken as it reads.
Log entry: 1133.8367 m³
